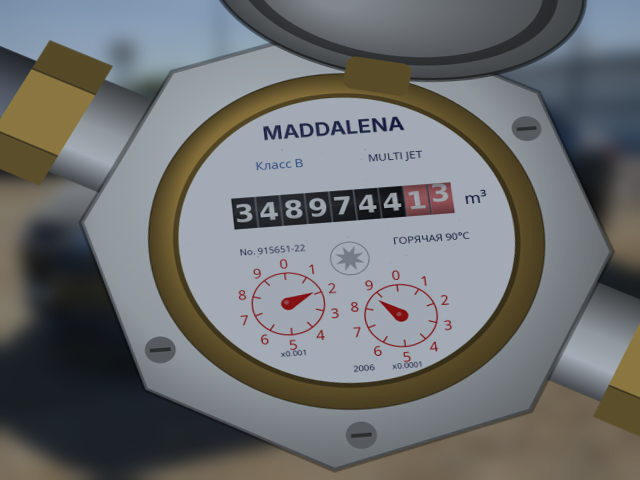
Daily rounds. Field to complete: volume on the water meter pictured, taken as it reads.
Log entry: 3489744.1318 m³
